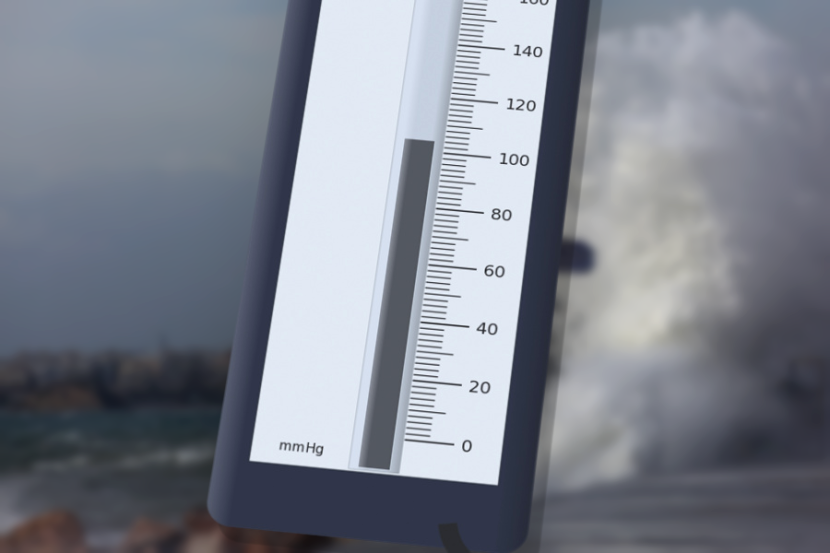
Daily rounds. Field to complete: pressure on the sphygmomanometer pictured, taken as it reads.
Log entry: 104 mmHg
